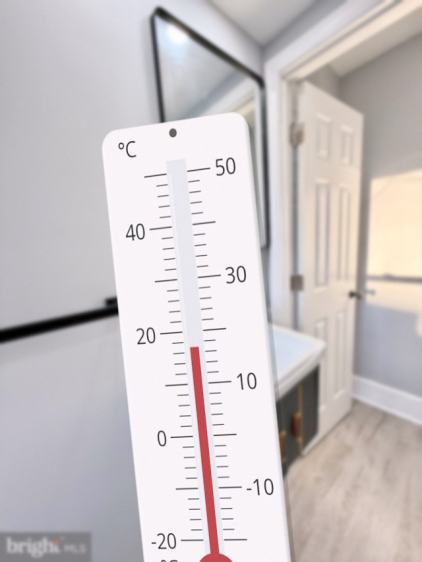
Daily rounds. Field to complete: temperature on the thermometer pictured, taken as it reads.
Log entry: 17 °C
